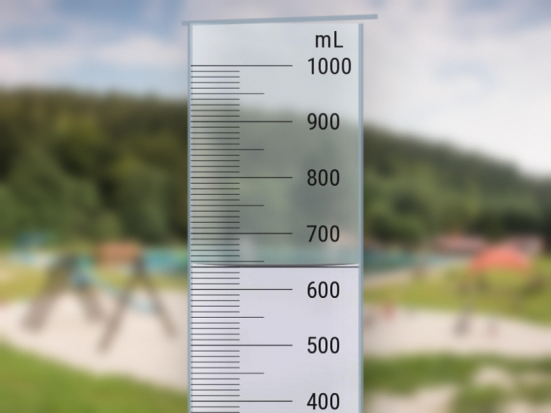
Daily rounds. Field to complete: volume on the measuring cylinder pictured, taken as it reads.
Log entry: 640 mL
